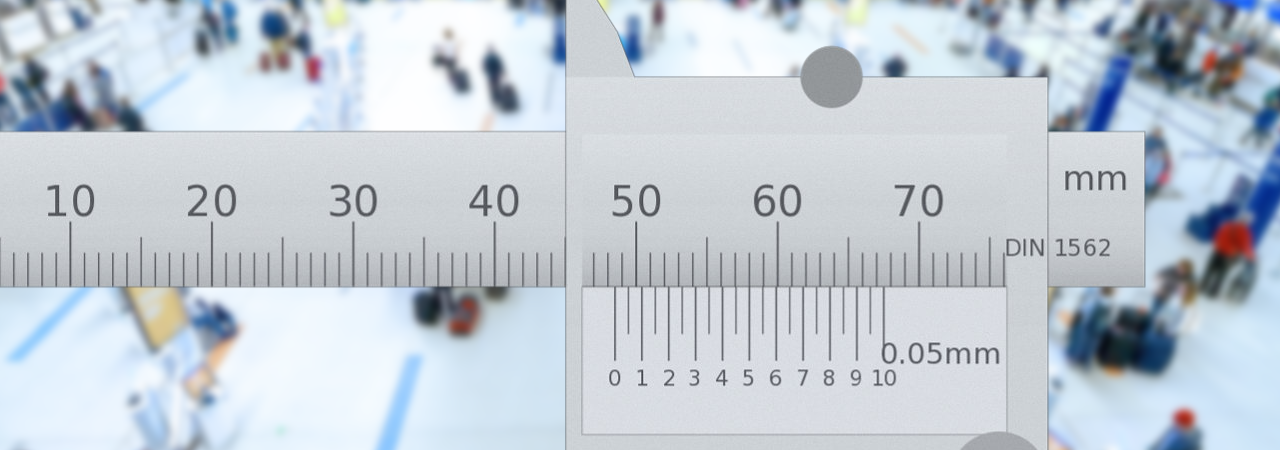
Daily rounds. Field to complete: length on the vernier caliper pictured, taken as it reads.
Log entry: 48.5 mm
